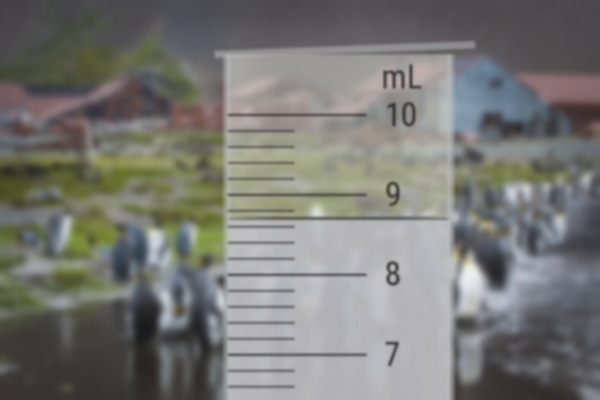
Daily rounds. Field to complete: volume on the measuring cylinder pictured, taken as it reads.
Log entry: 8.7 mL
